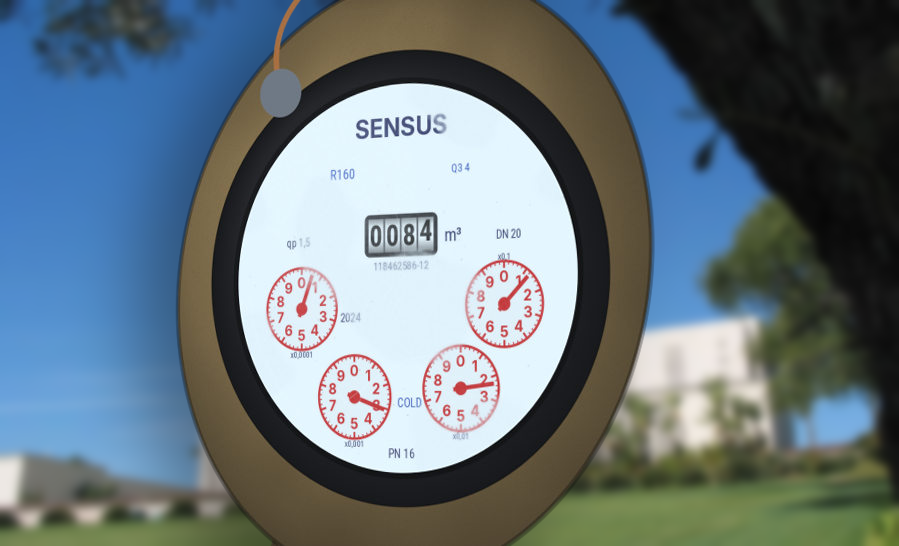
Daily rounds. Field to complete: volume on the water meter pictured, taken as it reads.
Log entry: 84.1230 m³
